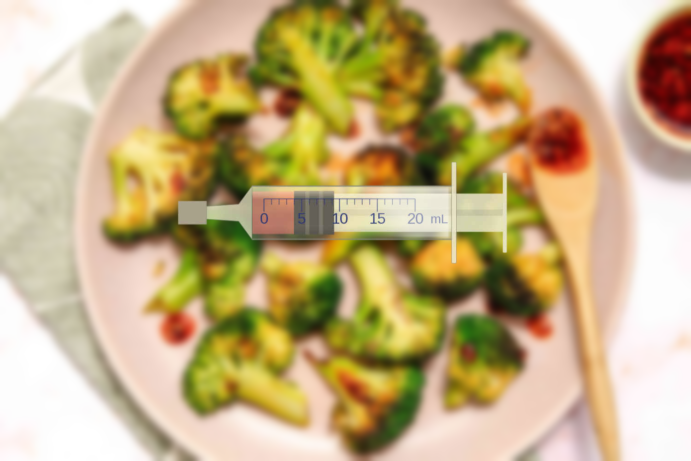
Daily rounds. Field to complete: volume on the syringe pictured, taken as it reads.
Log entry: 4 mL
